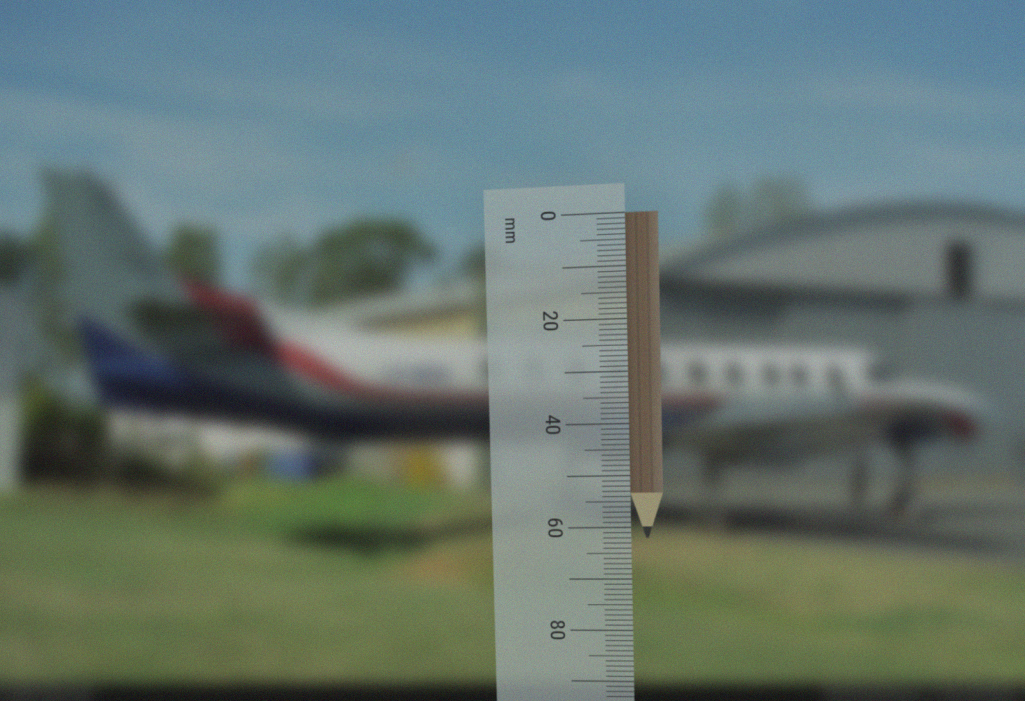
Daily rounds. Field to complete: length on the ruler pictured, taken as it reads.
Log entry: 62 mm
